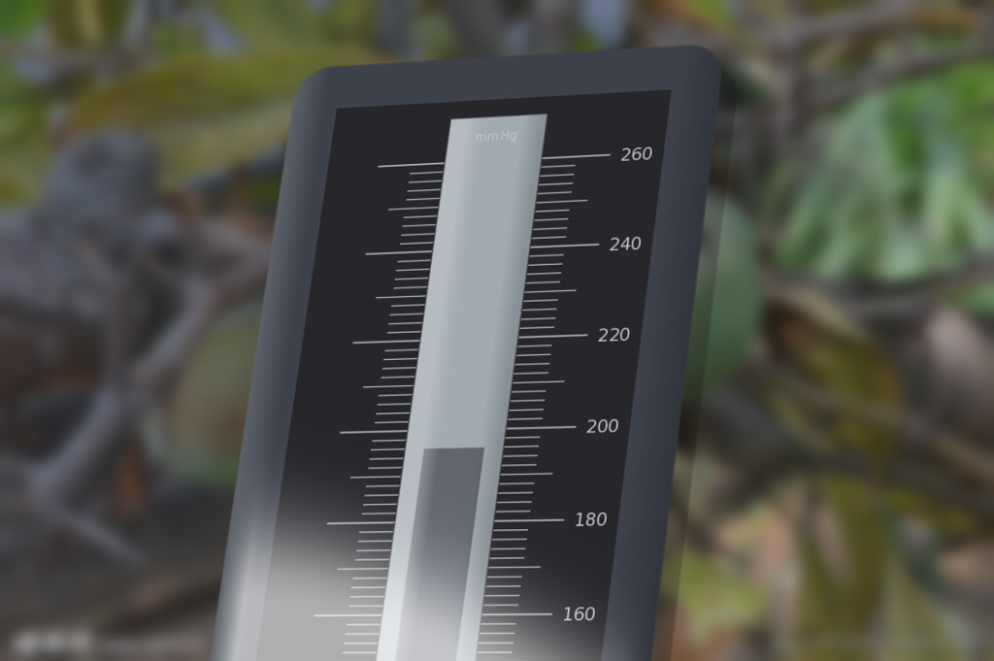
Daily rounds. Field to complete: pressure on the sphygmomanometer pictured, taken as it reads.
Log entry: 196 mmHg
